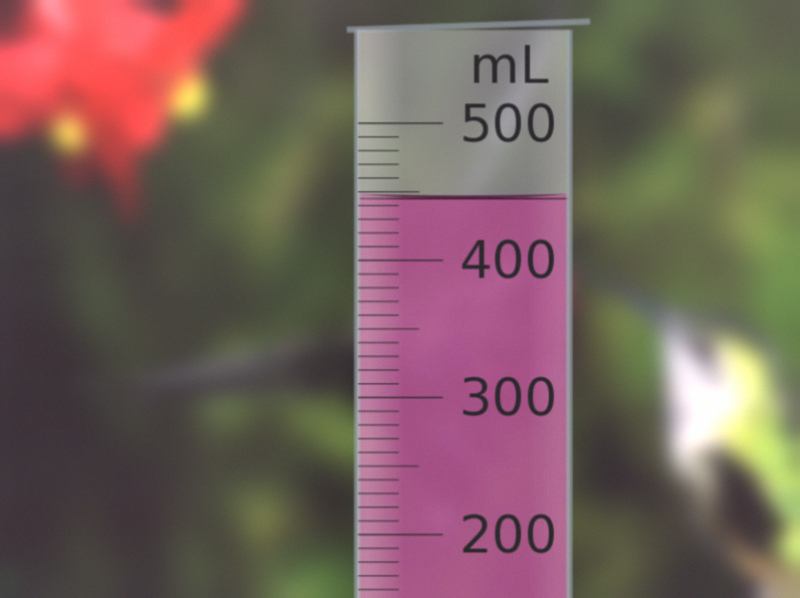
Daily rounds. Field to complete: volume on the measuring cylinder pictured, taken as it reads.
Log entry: 445 mL
